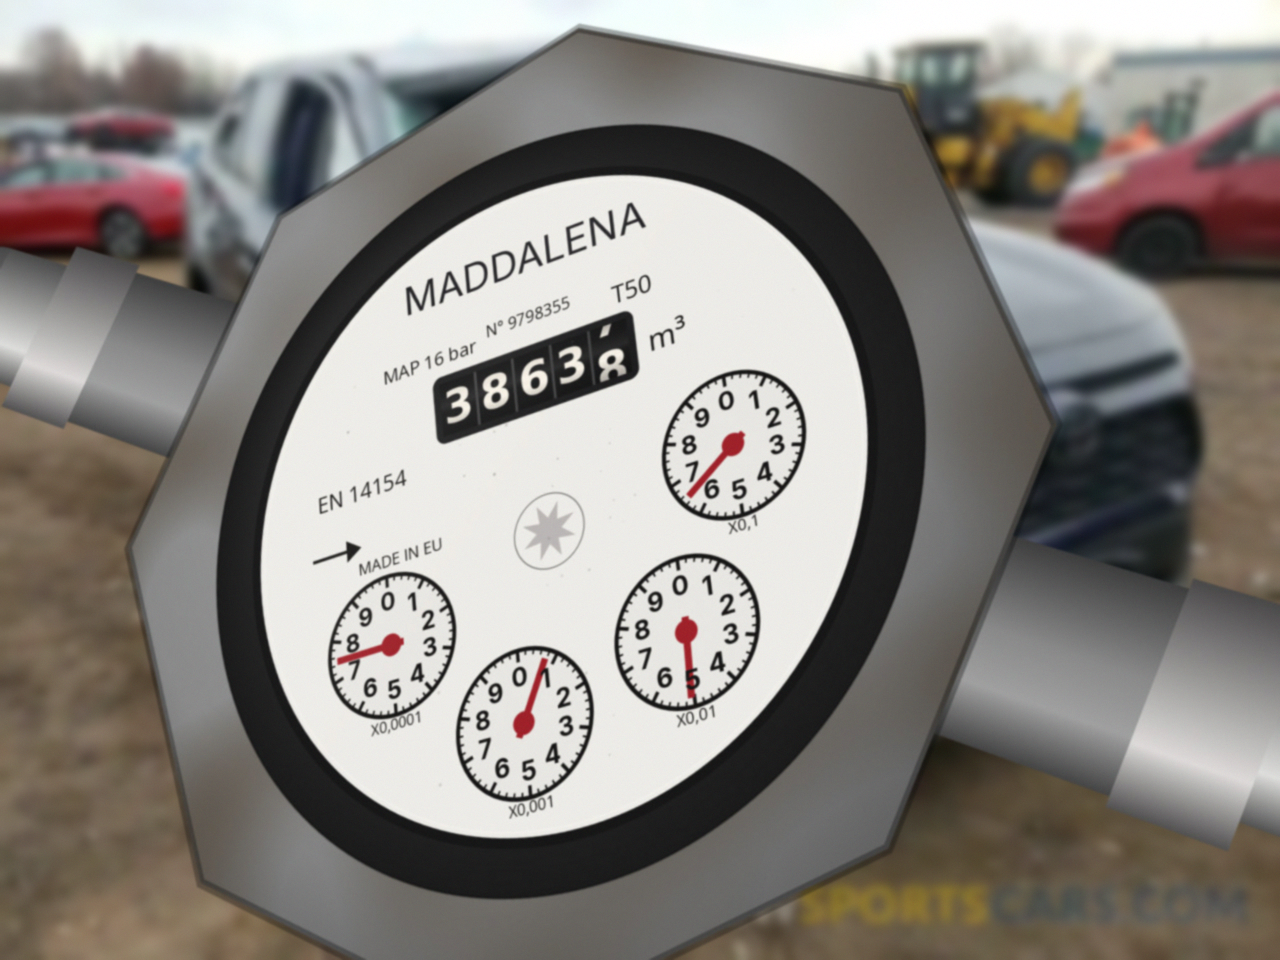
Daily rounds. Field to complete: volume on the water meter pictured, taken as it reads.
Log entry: 38637.6507 m³
